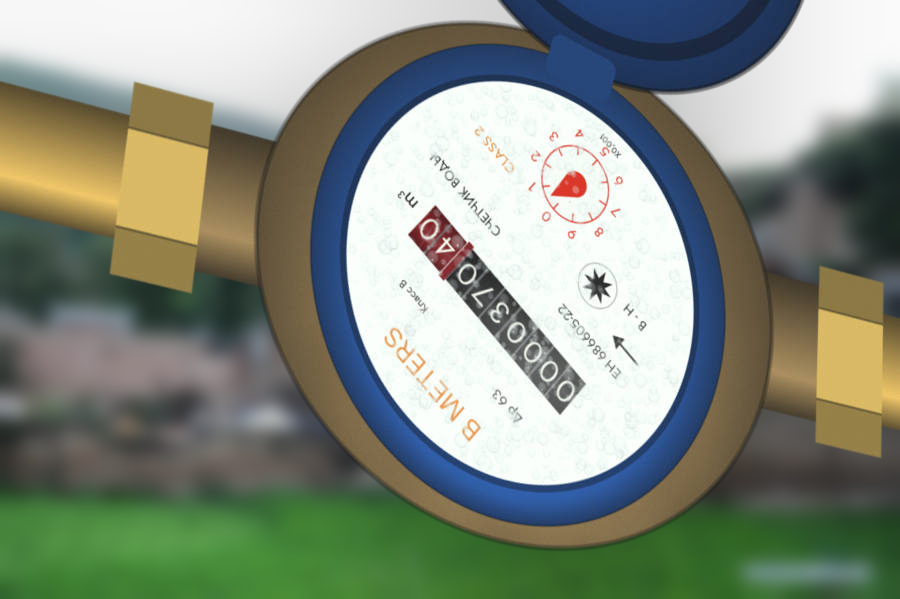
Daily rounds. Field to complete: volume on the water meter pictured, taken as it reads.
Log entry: 370.400 m³
